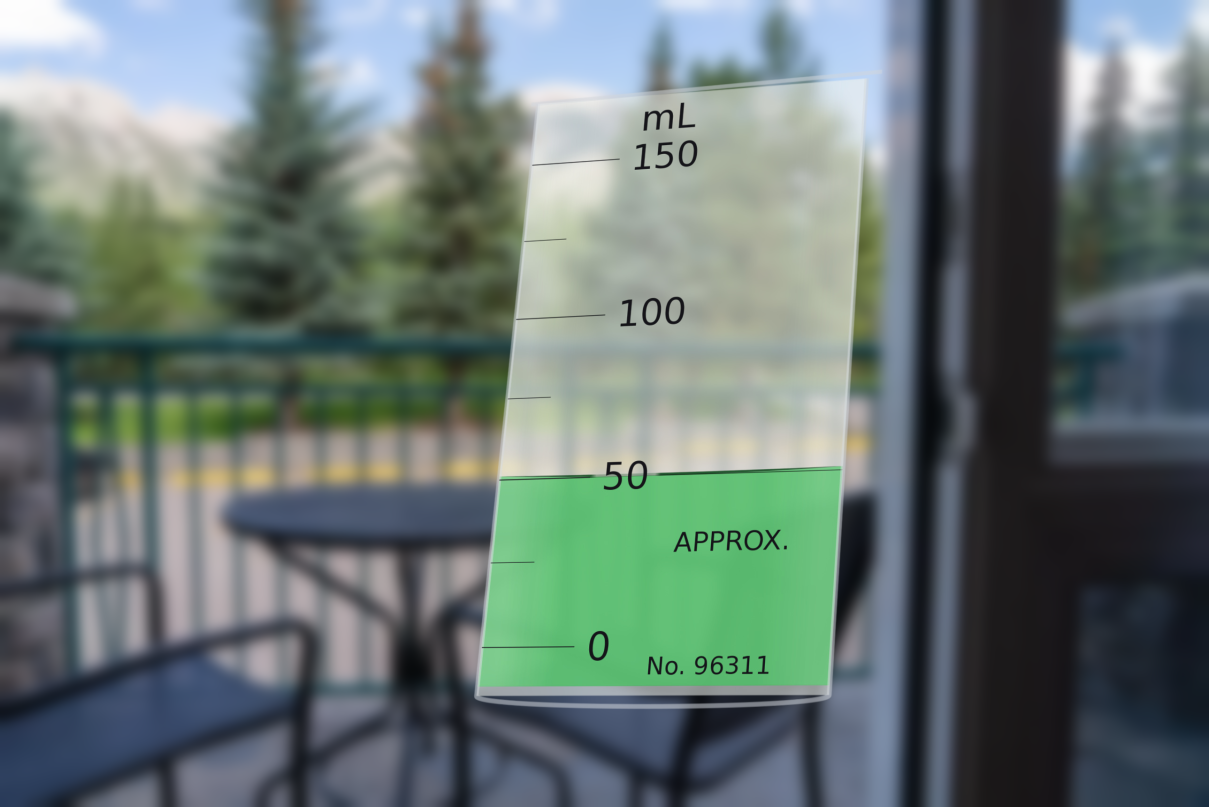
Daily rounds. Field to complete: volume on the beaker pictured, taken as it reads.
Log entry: 50 mL
